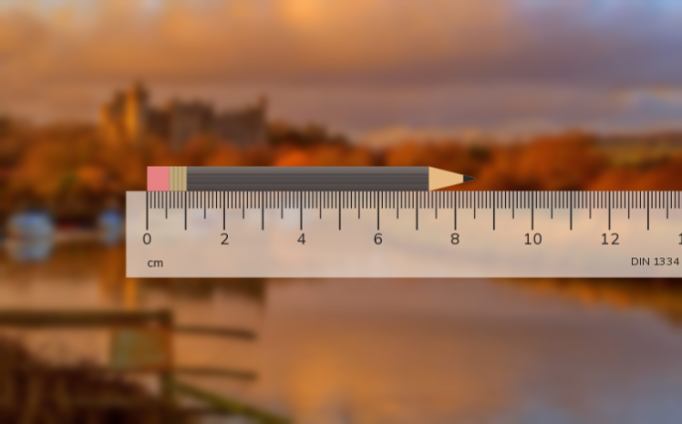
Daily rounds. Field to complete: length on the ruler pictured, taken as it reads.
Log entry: 8.5 cm
